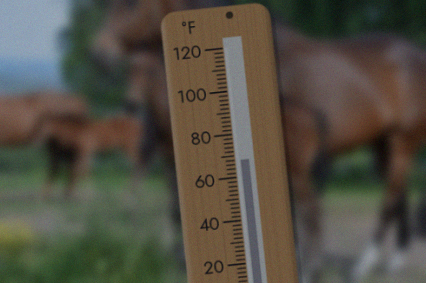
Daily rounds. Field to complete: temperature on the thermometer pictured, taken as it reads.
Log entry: 68 °F
